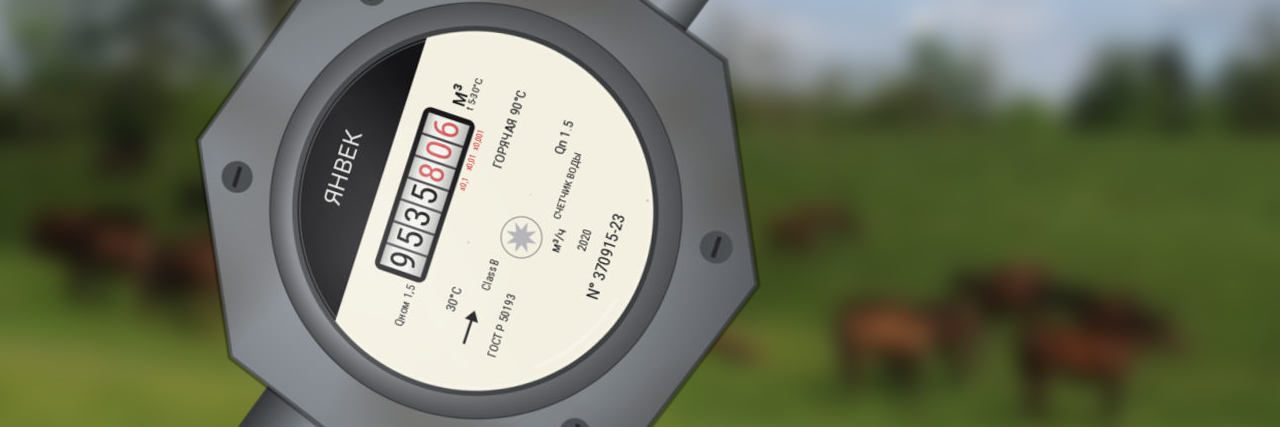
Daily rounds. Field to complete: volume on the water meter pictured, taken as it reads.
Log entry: 9535.806 m³
